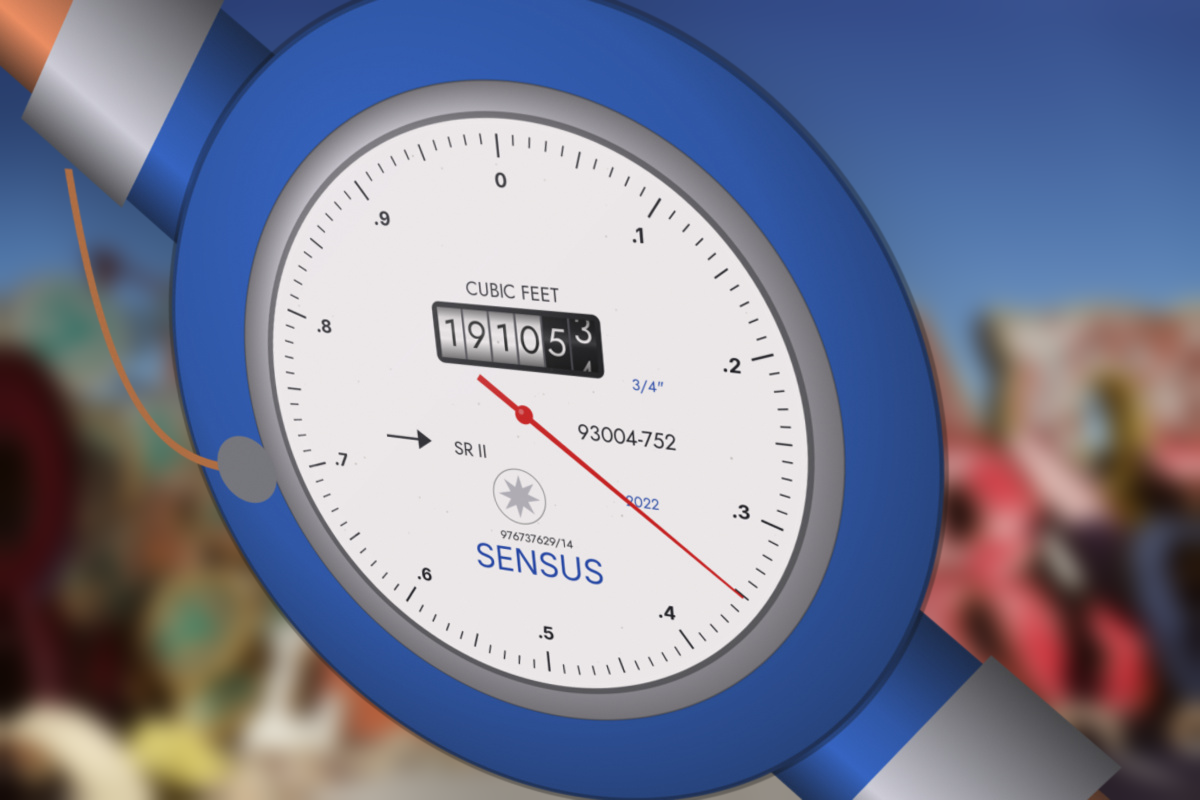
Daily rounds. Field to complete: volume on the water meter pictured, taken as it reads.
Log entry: 191053.35 ft³
